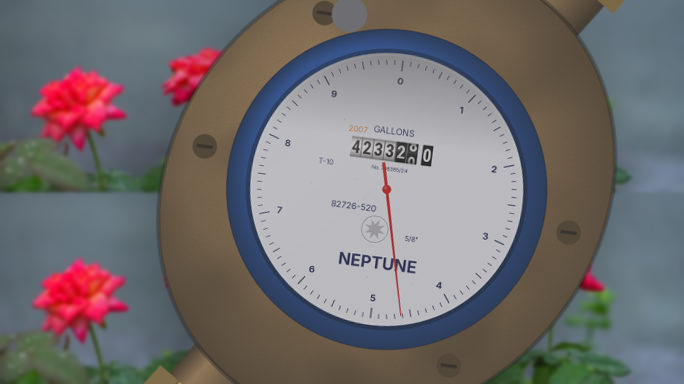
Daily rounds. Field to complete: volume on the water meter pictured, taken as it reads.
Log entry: 4233284.6 gal
